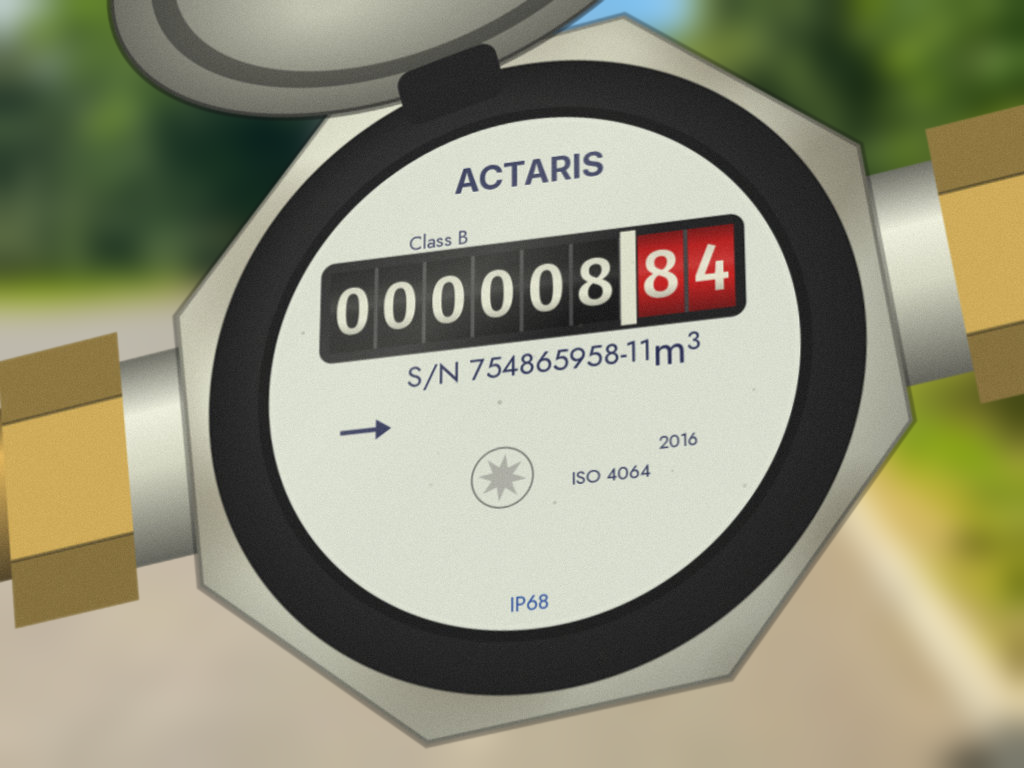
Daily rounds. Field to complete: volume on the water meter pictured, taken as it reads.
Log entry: 8.84 m³
